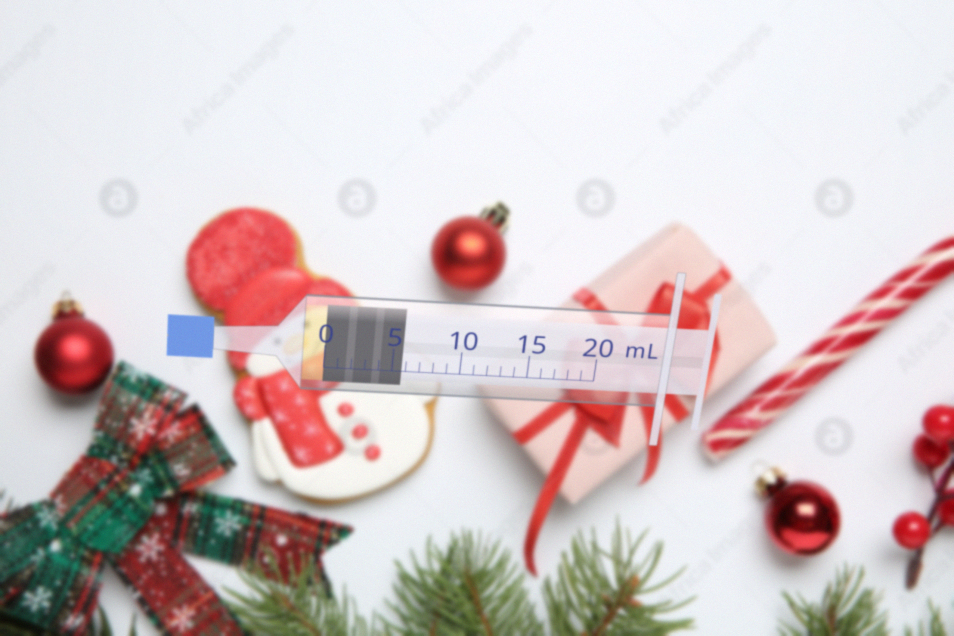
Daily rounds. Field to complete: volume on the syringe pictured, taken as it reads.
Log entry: 0 mL
